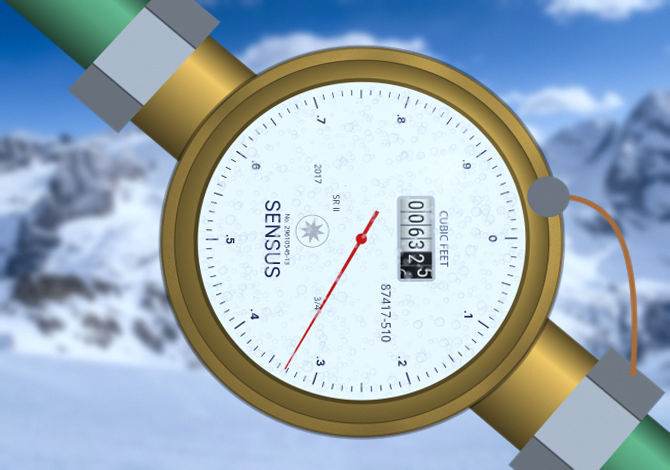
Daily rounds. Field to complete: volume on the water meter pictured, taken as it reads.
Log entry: 6325.33 ft³
